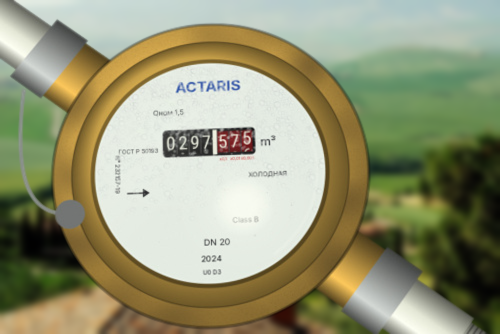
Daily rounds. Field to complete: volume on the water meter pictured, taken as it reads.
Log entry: 297.575 m³
